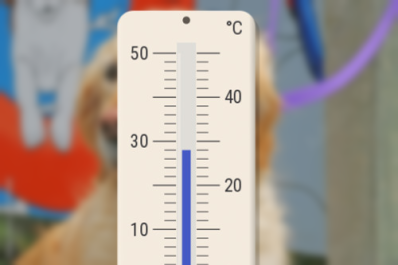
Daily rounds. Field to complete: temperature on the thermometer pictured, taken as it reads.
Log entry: 28 °C
